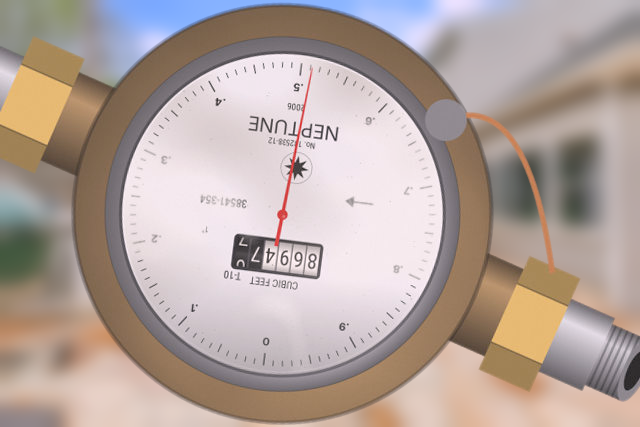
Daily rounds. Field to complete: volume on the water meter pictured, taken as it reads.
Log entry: 869476.51 ft³
